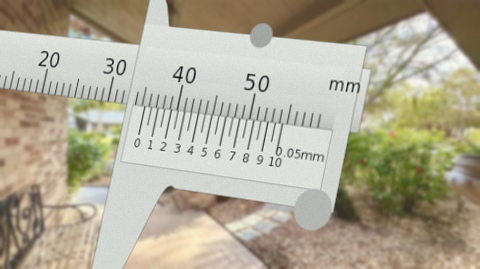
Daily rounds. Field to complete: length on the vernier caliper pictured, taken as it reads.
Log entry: 35.4 mm
